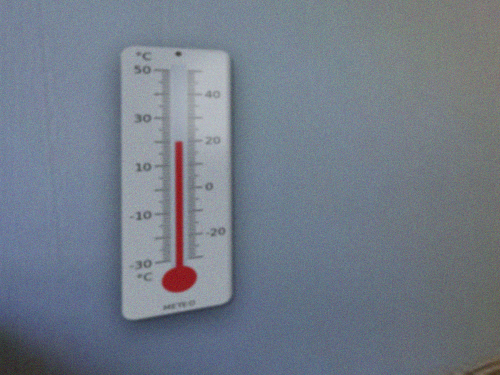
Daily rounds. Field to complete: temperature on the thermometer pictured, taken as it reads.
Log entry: 20 °C
